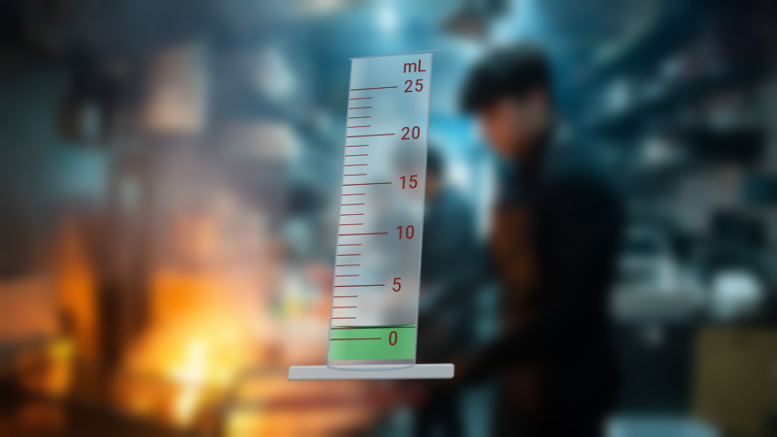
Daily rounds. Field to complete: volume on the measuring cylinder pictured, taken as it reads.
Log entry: 1 mL
